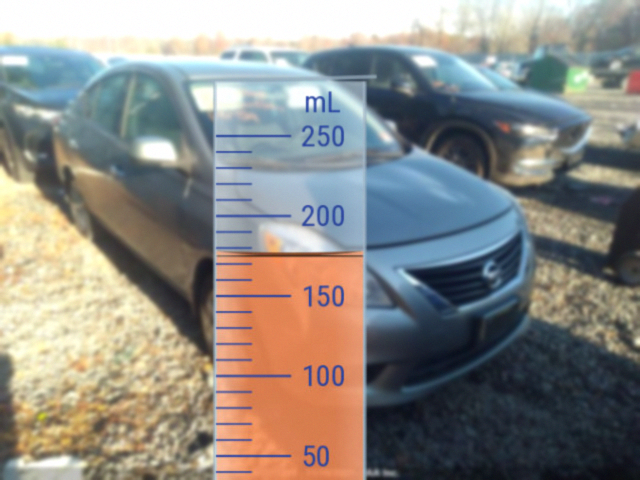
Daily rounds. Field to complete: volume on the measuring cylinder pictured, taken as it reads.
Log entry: 175 mL
